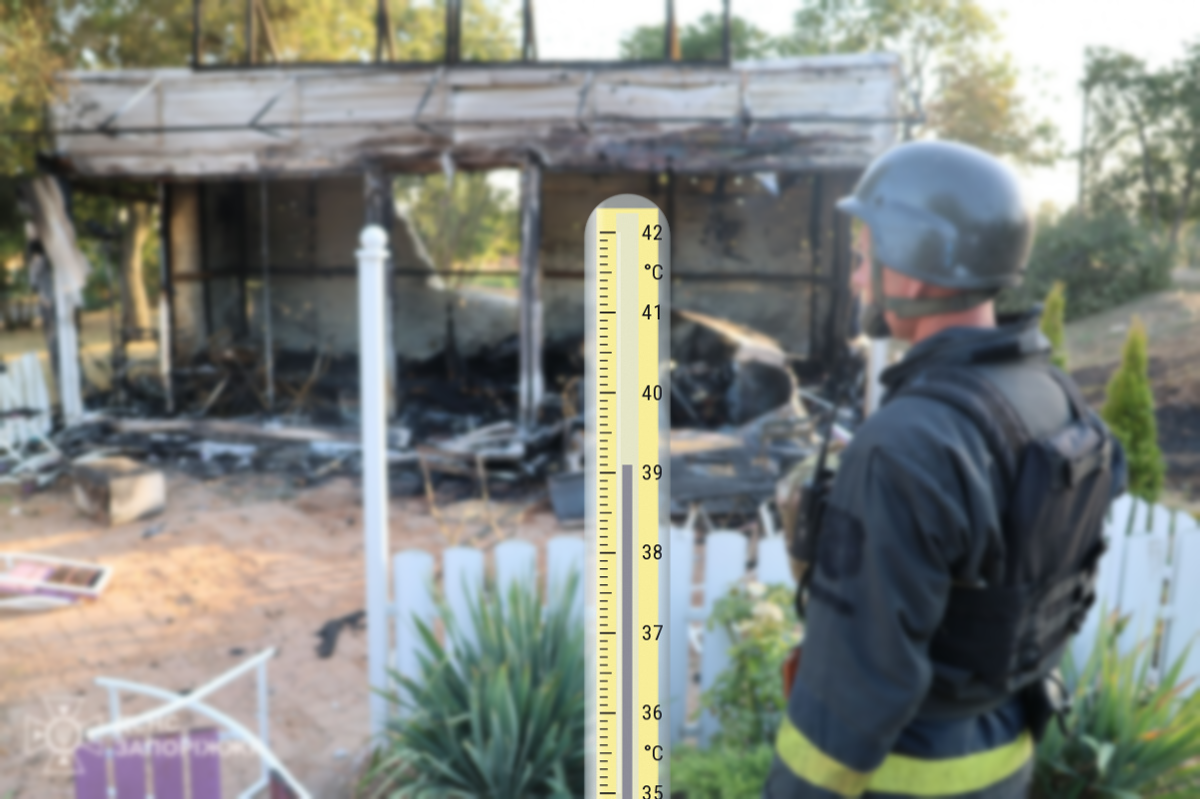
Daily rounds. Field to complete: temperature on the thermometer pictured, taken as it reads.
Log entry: 39.1 °C
